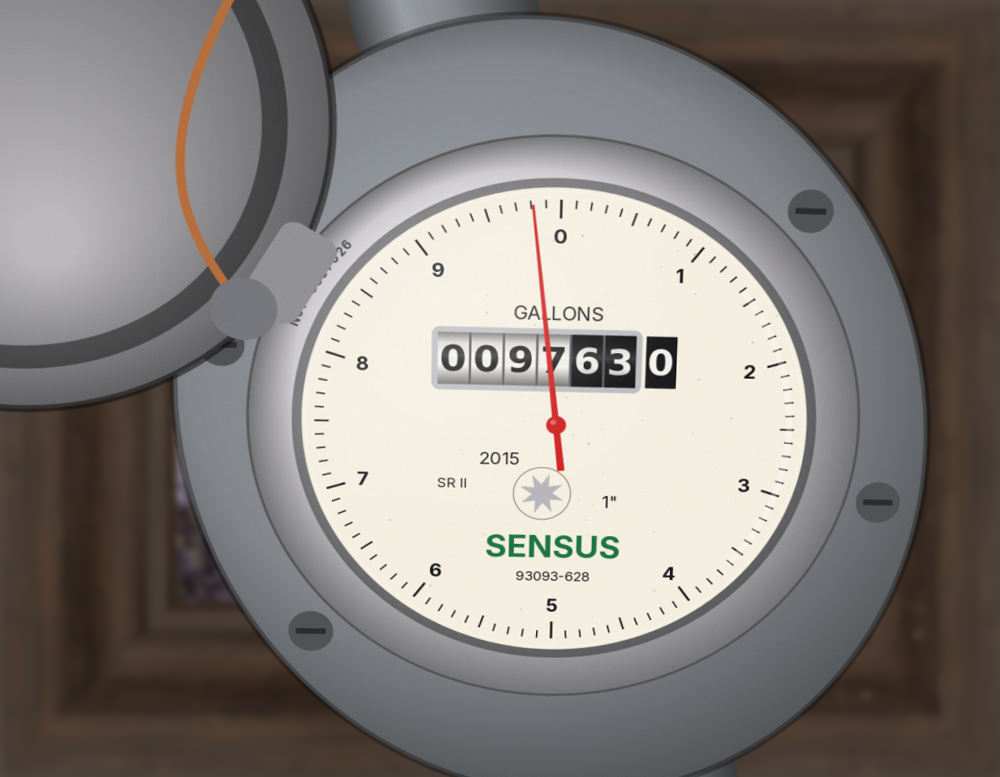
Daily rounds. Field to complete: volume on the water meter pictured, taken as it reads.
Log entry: 97629.8 gal
